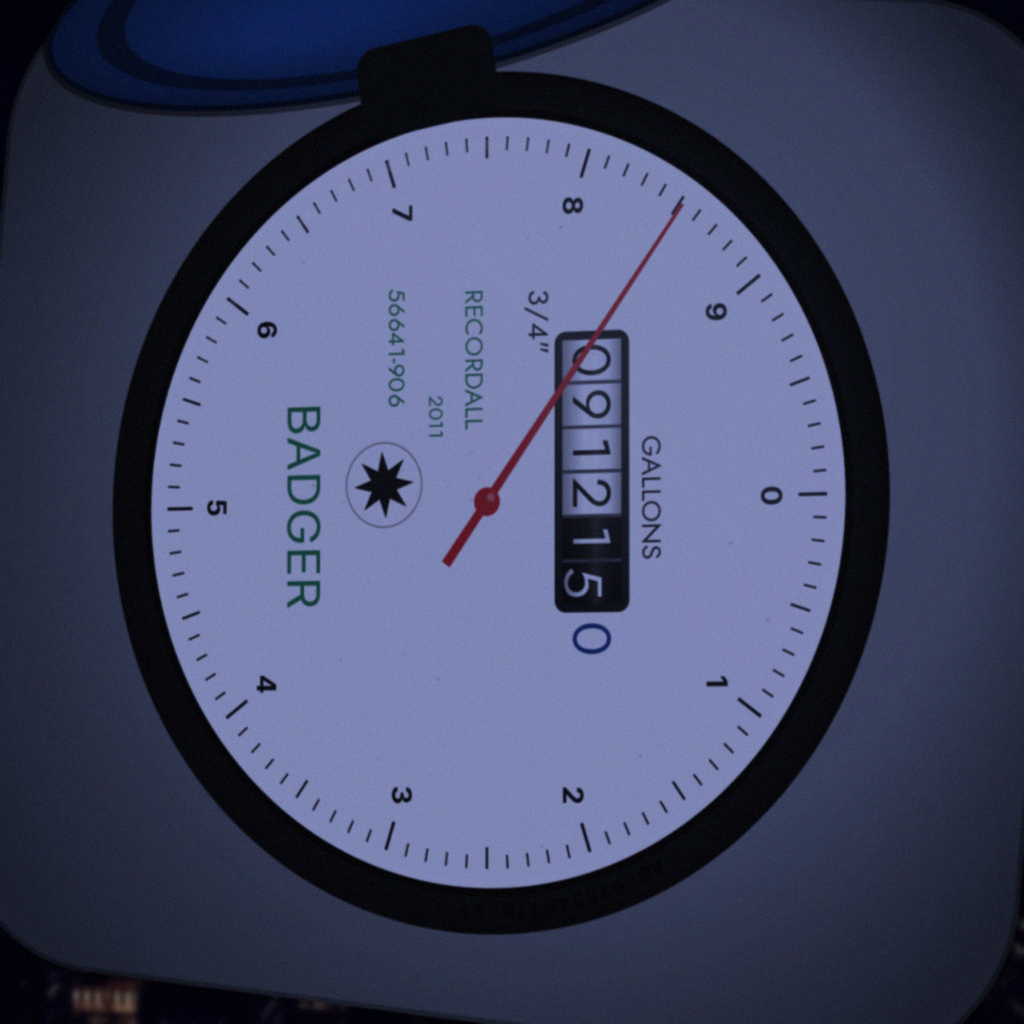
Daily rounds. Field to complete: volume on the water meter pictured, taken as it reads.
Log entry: 912148.5 gal
